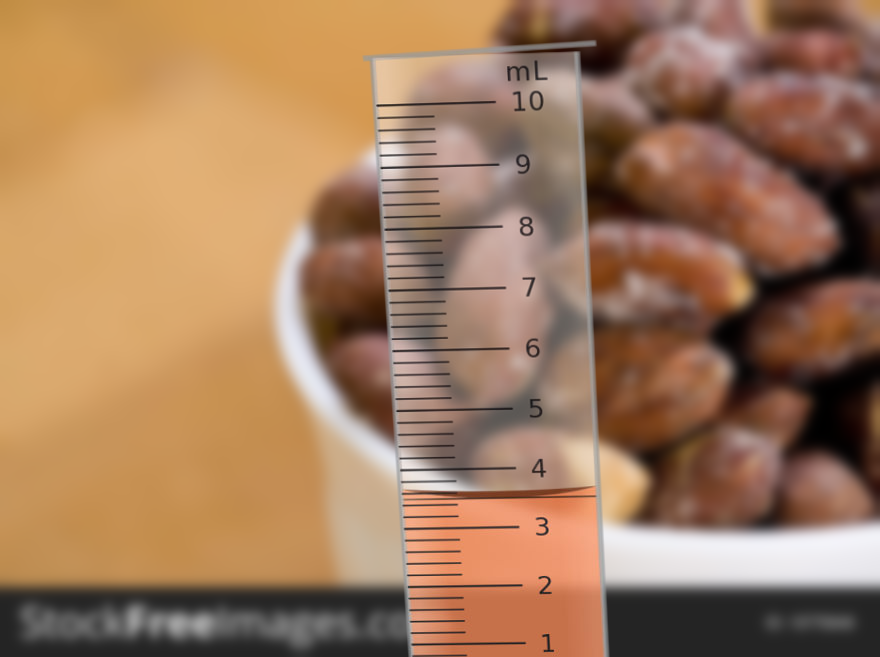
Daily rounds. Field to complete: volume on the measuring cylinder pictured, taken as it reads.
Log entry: 3.5 mL
